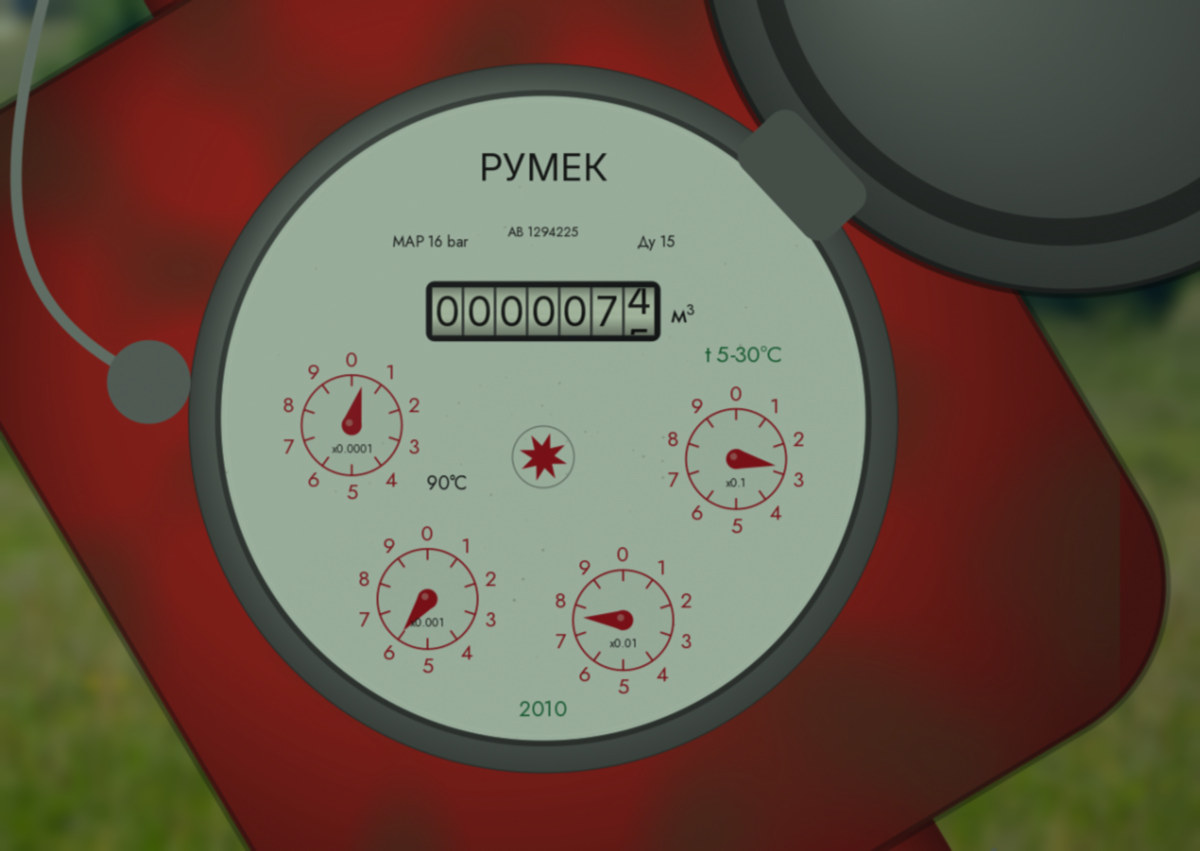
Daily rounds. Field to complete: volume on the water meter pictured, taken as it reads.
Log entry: 74.2760 m³
